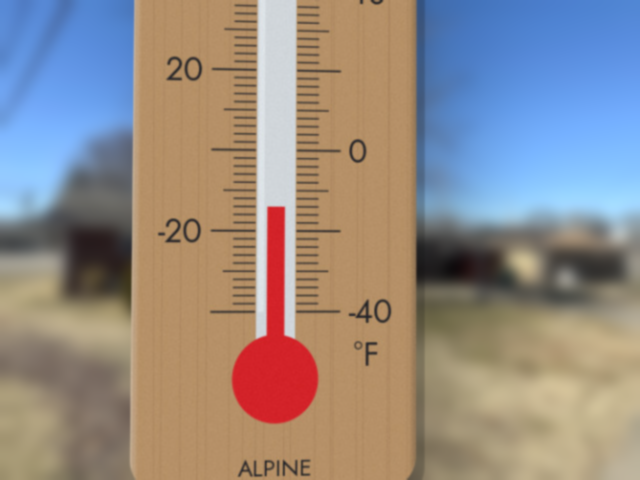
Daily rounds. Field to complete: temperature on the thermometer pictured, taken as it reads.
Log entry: -14 °F
